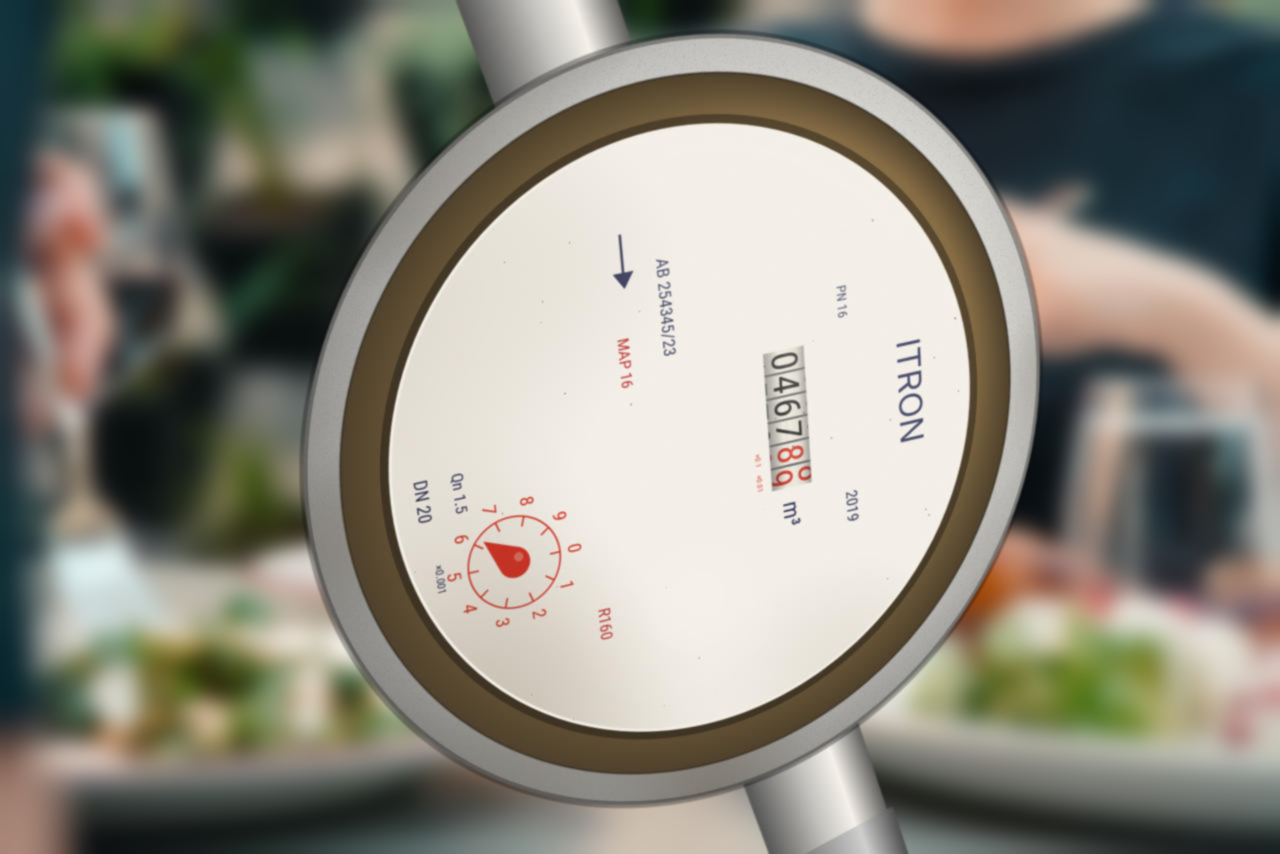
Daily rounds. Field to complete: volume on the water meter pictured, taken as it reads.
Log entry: 467.886 m³
